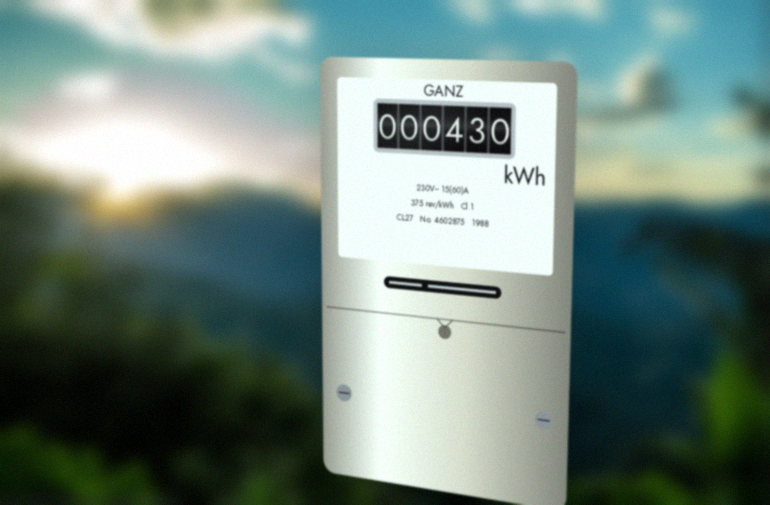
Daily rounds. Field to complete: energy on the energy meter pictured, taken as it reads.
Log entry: 430 kWh
